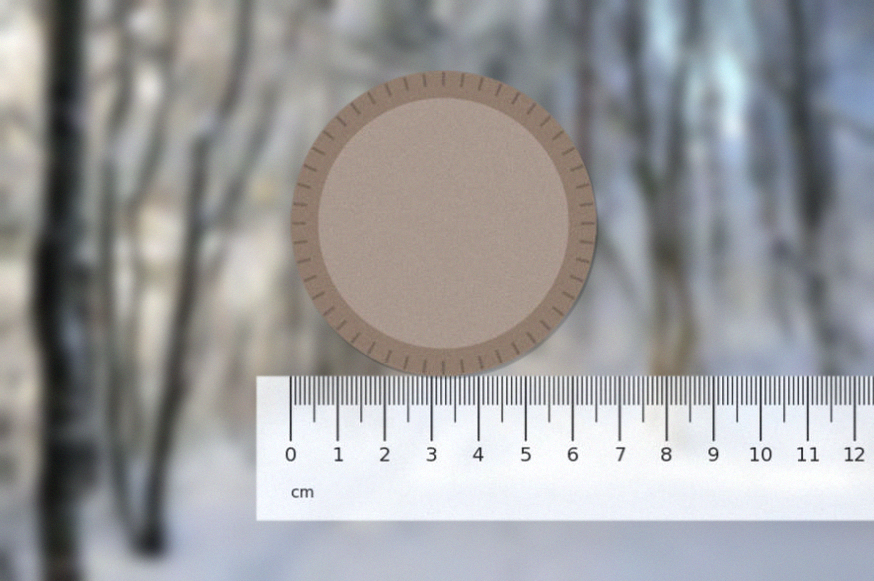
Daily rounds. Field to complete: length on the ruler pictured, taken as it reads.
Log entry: 6.5 cm
